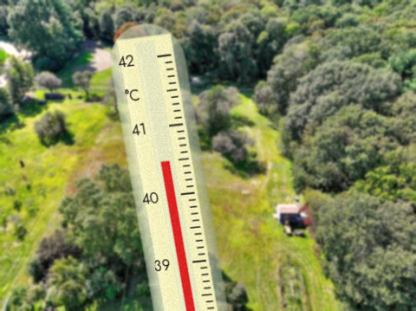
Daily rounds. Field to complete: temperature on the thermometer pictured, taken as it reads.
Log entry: 40.5 °C
